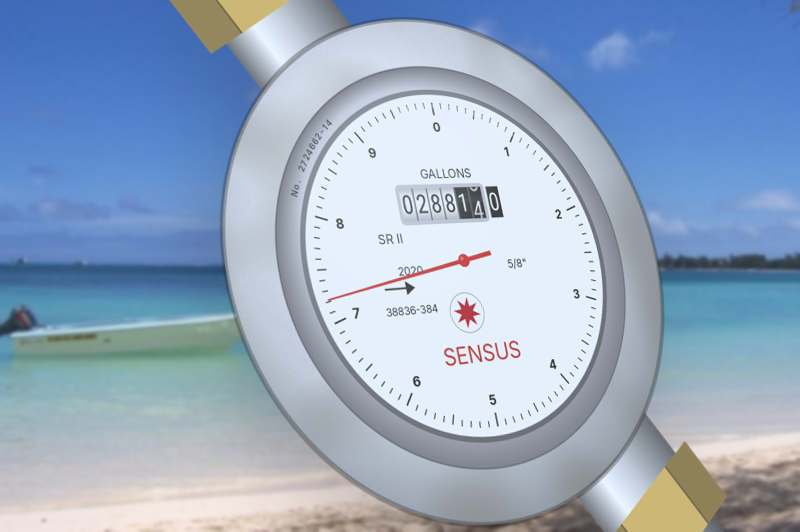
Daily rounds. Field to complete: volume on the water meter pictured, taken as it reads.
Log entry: 288137.2 gal
